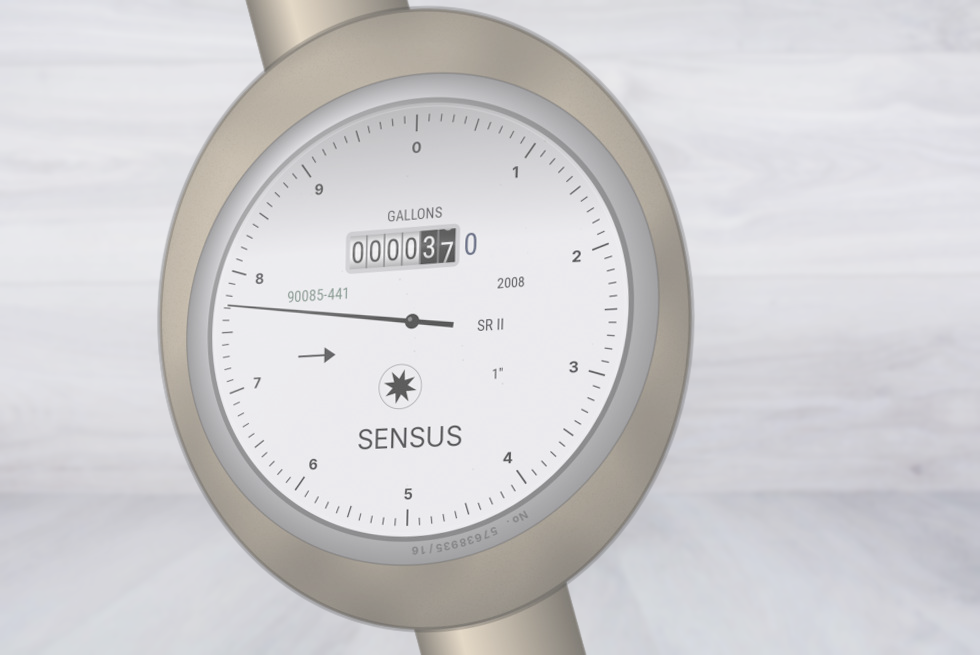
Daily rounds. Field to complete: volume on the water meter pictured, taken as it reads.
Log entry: 367.7 gal
